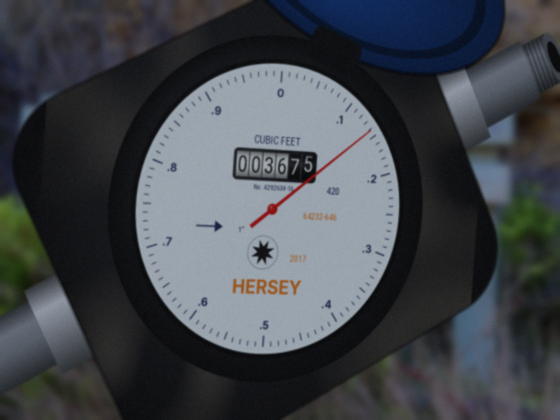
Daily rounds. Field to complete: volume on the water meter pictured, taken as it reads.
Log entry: 3675.14 ft³
